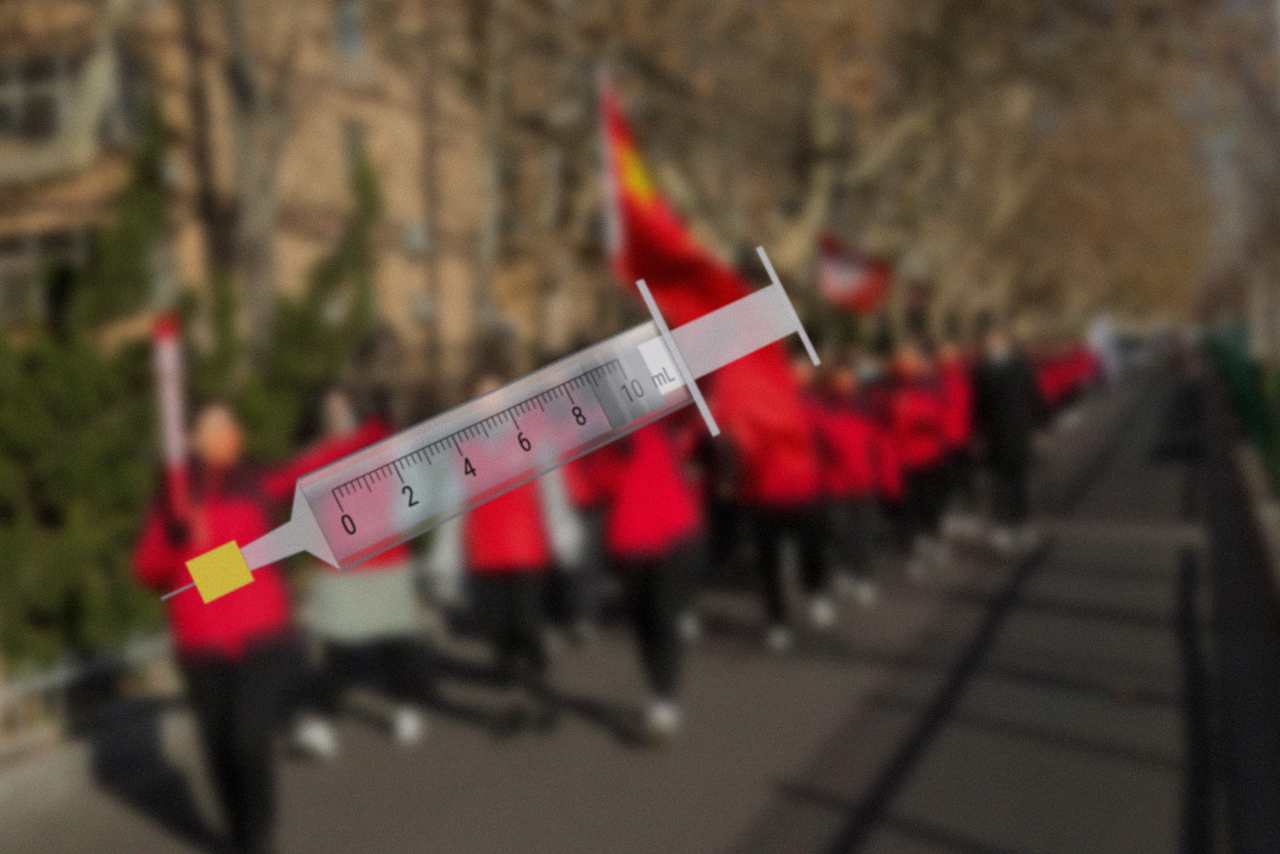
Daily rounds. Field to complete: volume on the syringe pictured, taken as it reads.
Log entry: 8.8 mL
